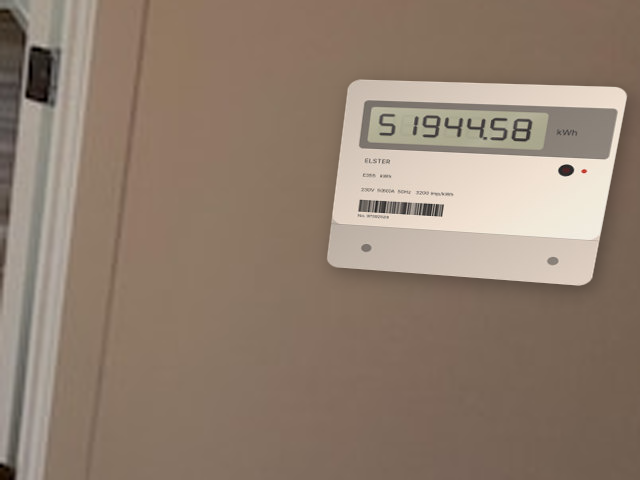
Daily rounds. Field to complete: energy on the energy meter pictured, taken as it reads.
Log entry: 51944.58 kWh
